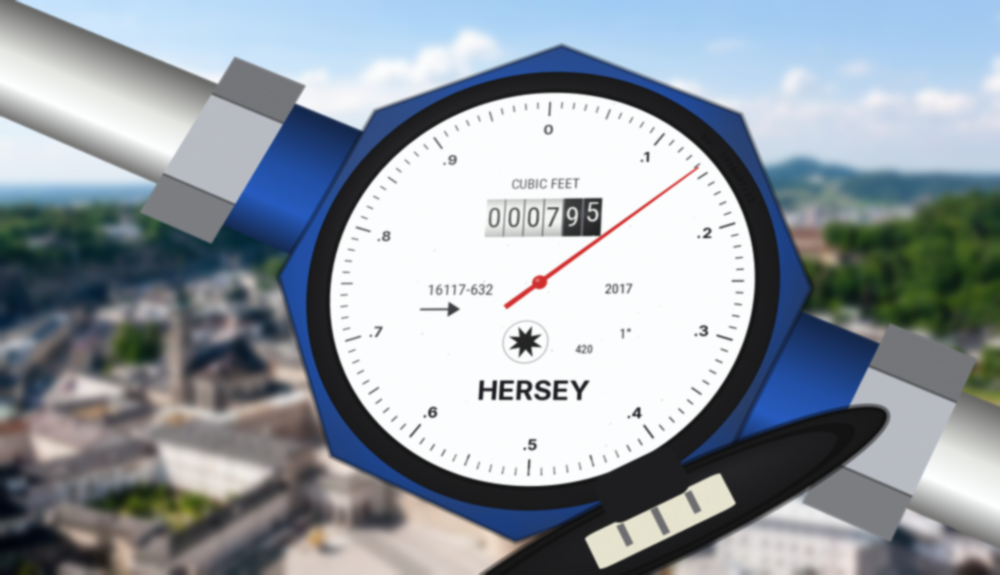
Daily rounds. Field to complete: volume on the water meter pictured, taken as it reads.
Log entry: 795.14 ft³
